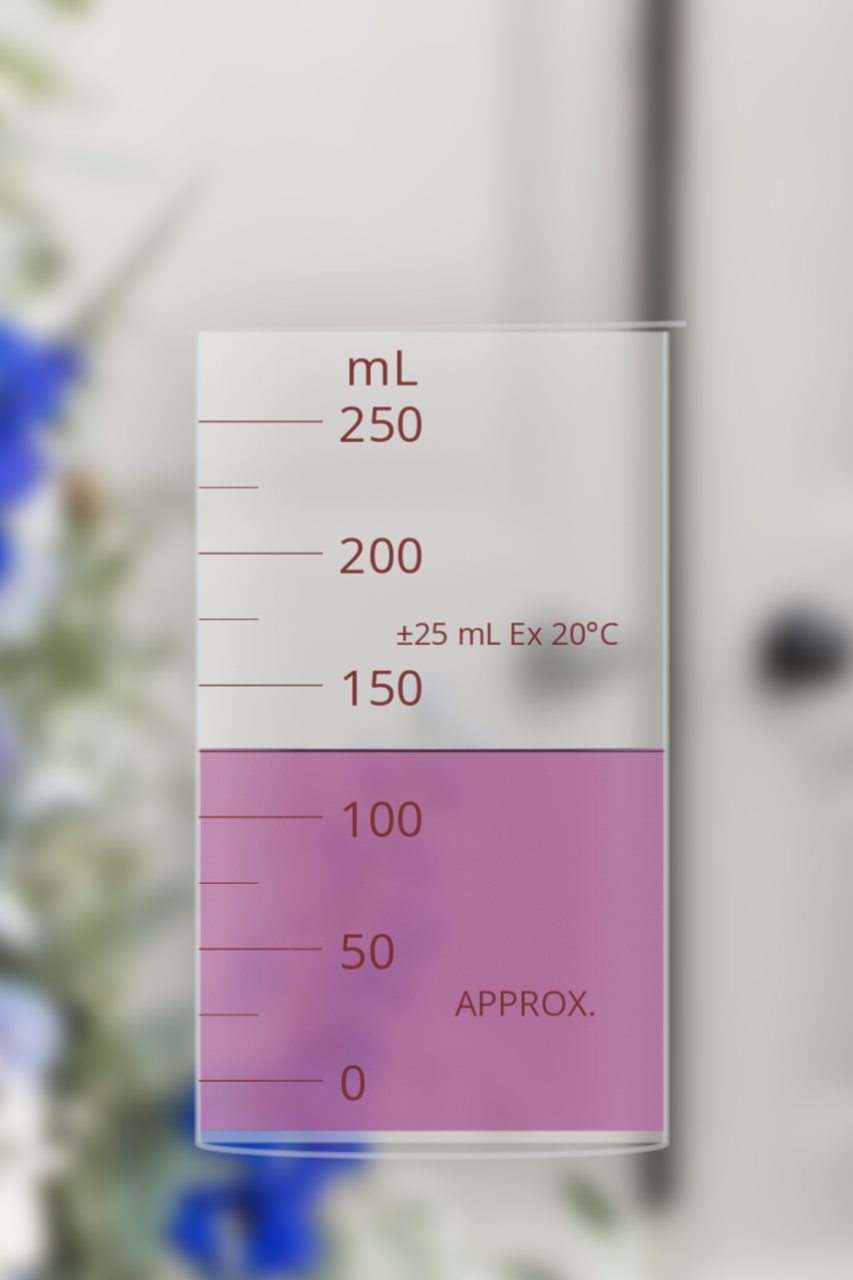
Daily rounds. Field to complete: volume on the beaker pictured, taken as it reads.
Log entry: 125 mL
